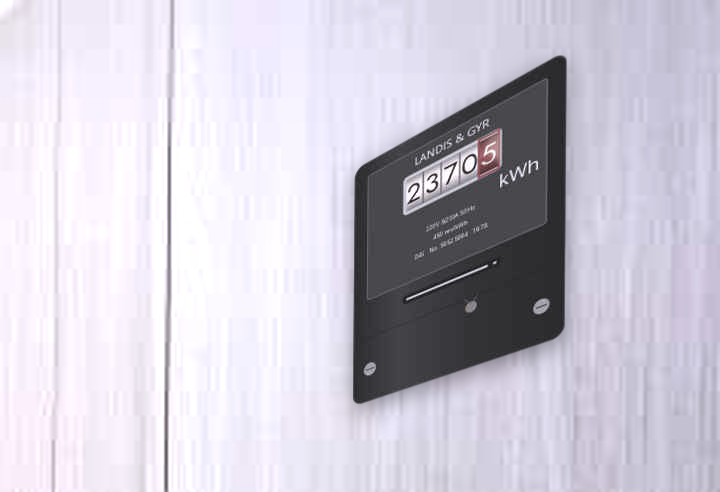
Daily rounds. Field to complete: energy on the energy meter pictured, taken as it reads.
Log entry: 2370.5 kWh
